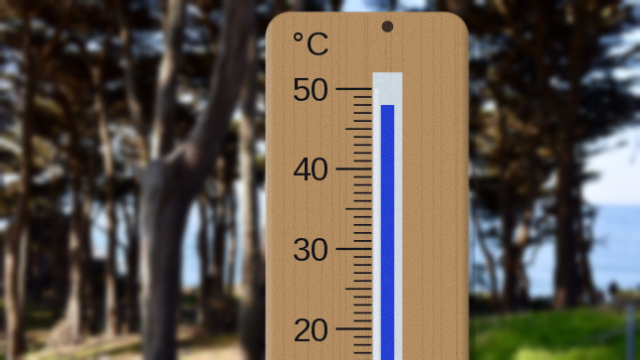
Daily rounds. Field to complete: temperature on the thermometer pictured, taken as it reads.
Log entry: 48 °C
